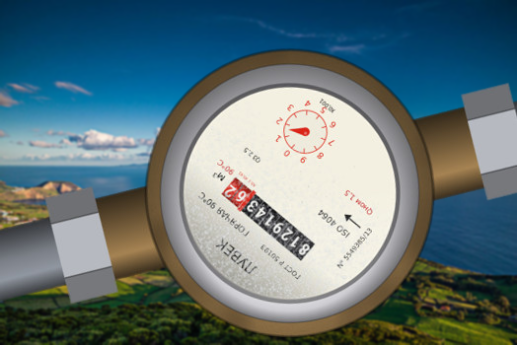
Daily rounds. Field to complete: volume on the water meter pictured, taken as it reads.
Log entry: 8129143.621 m³
